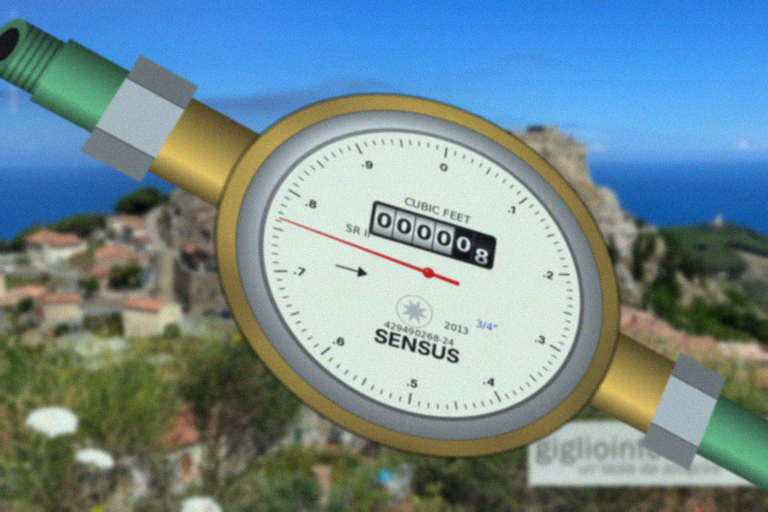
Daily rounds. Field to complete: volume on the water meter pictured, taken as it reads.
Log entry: 7.76 ft³
